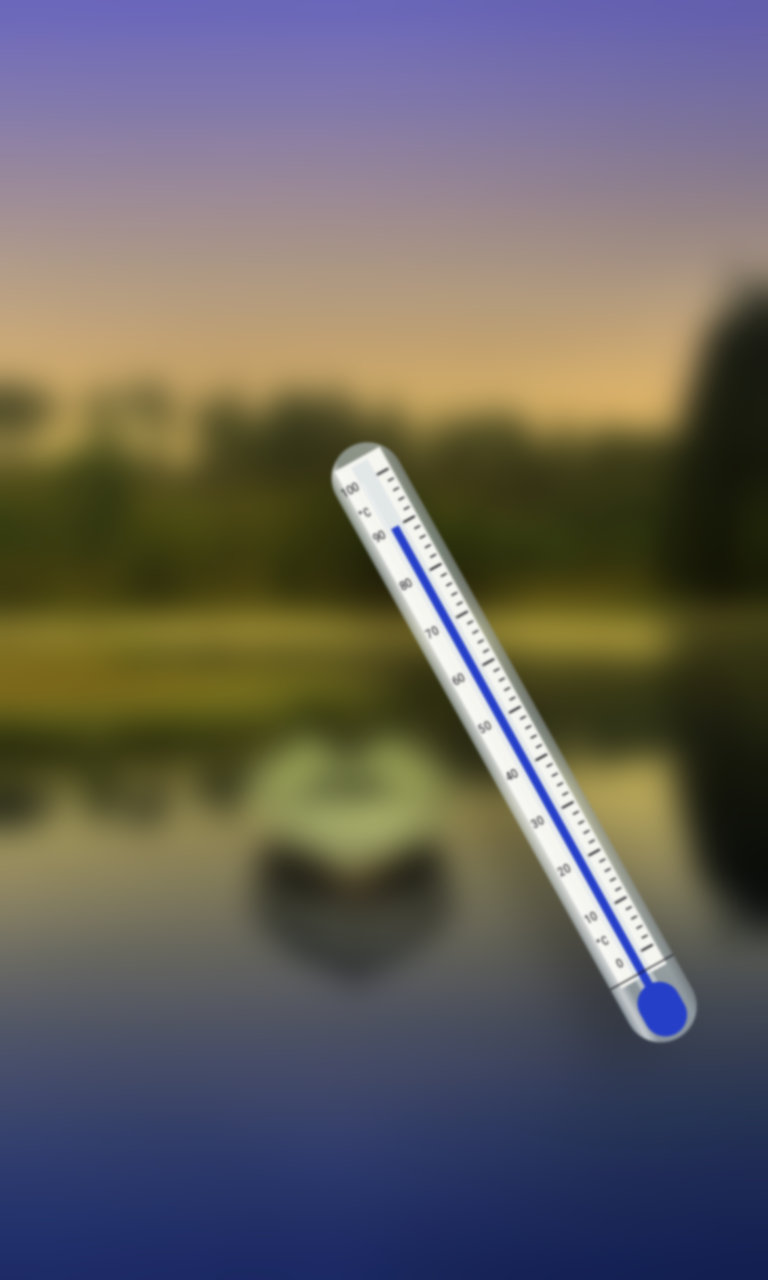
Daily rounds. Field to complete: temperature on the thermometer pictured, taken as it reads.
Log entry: 90 °C
